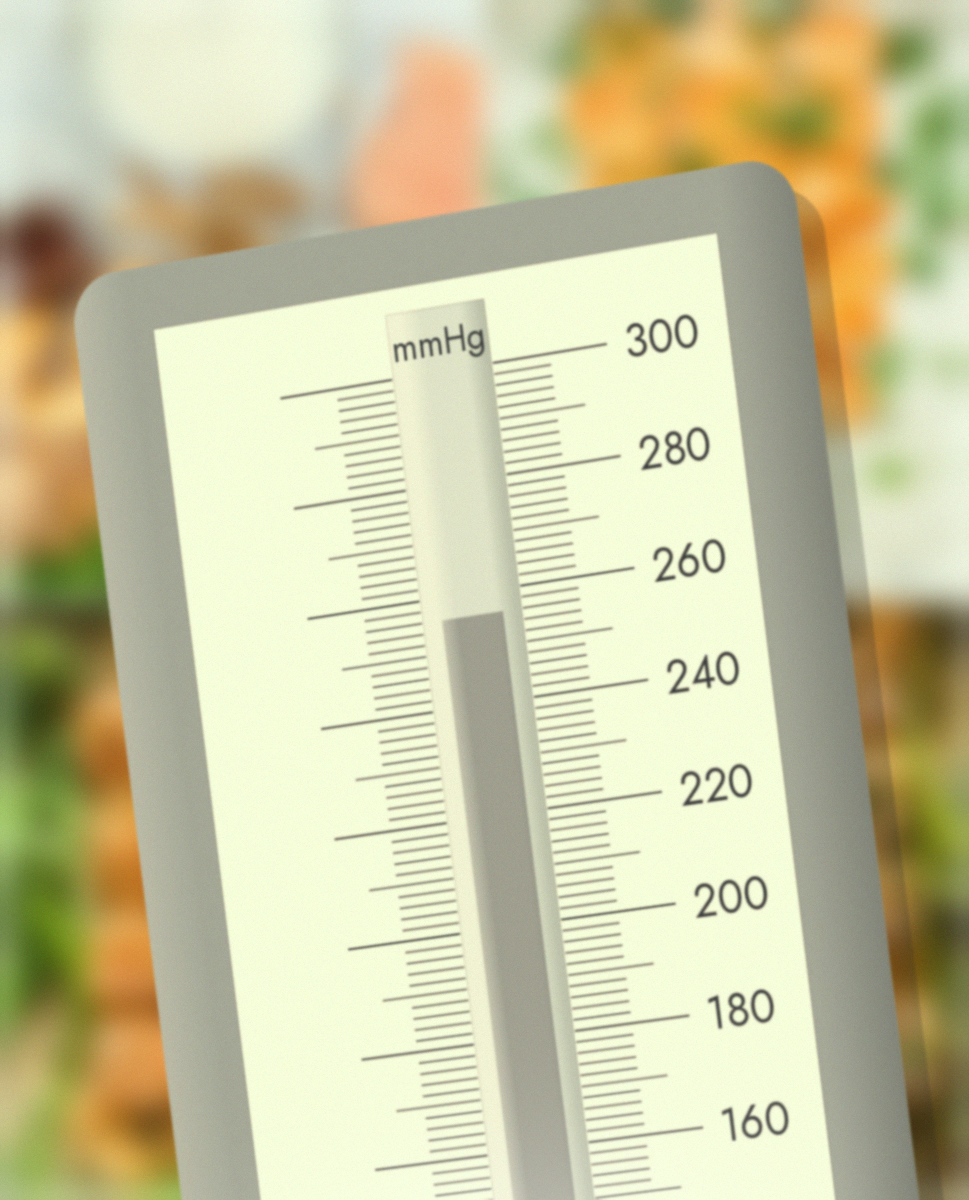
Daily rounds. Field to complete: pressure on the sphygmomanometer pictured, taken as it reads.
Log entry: 256 mmHg
